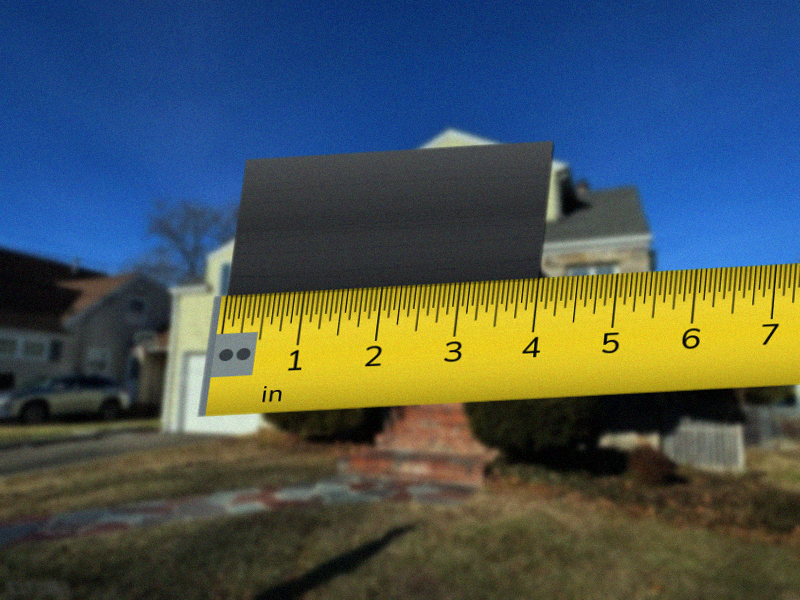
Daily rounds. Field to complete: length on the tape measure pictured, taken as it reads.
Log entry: 4 in
